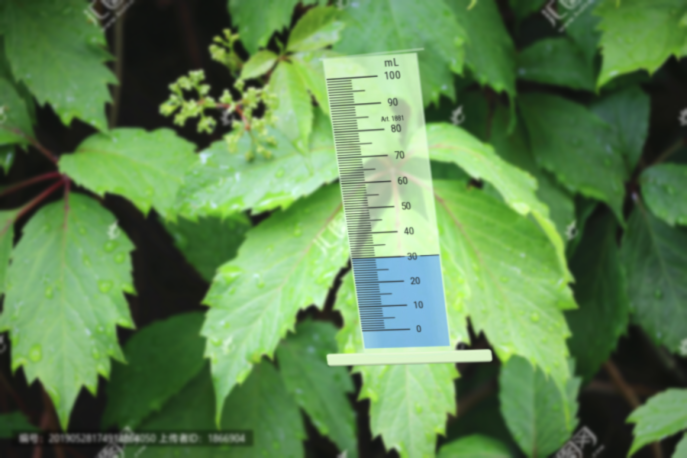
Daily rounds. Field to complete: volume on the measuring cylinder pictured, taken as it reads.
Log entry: 30 mL
